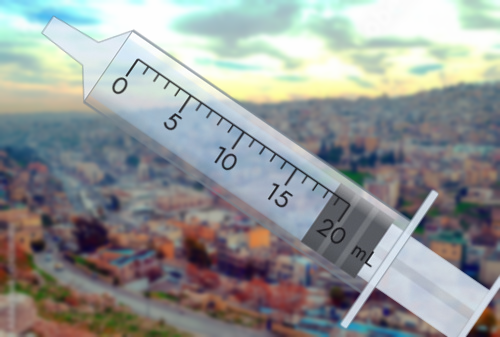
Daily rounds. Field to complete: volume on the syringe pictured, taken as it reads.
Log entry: 18.5 mL
